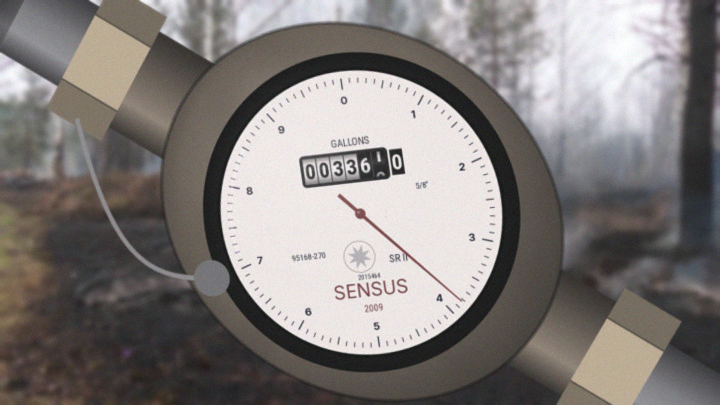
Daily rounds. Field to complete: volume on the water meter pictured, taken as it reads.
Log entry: 33613.8 gal
